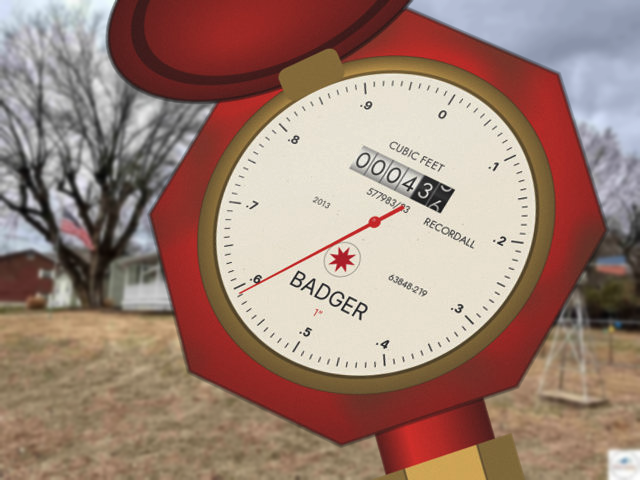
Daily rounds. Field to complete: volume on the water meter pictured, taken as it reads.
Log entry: 435.59 ft³
